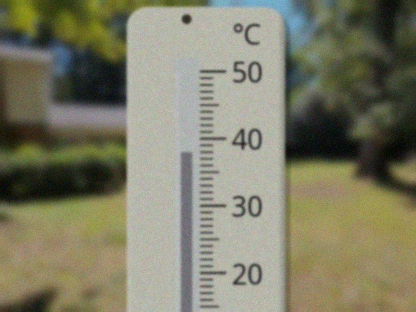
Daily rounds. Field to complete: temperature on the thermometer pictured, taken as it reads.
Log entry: 38 °C
